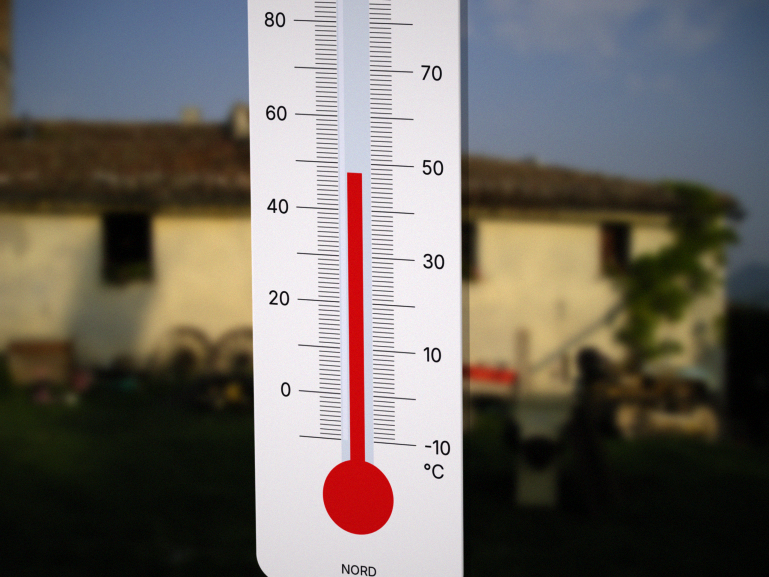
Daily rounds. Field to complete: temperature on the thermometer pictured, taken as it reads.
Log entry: 48 °C
